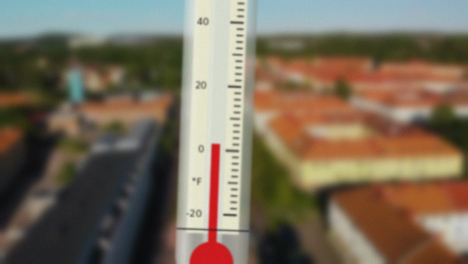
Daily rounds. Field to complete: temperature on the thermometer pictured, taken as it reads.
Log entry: 2 °F
